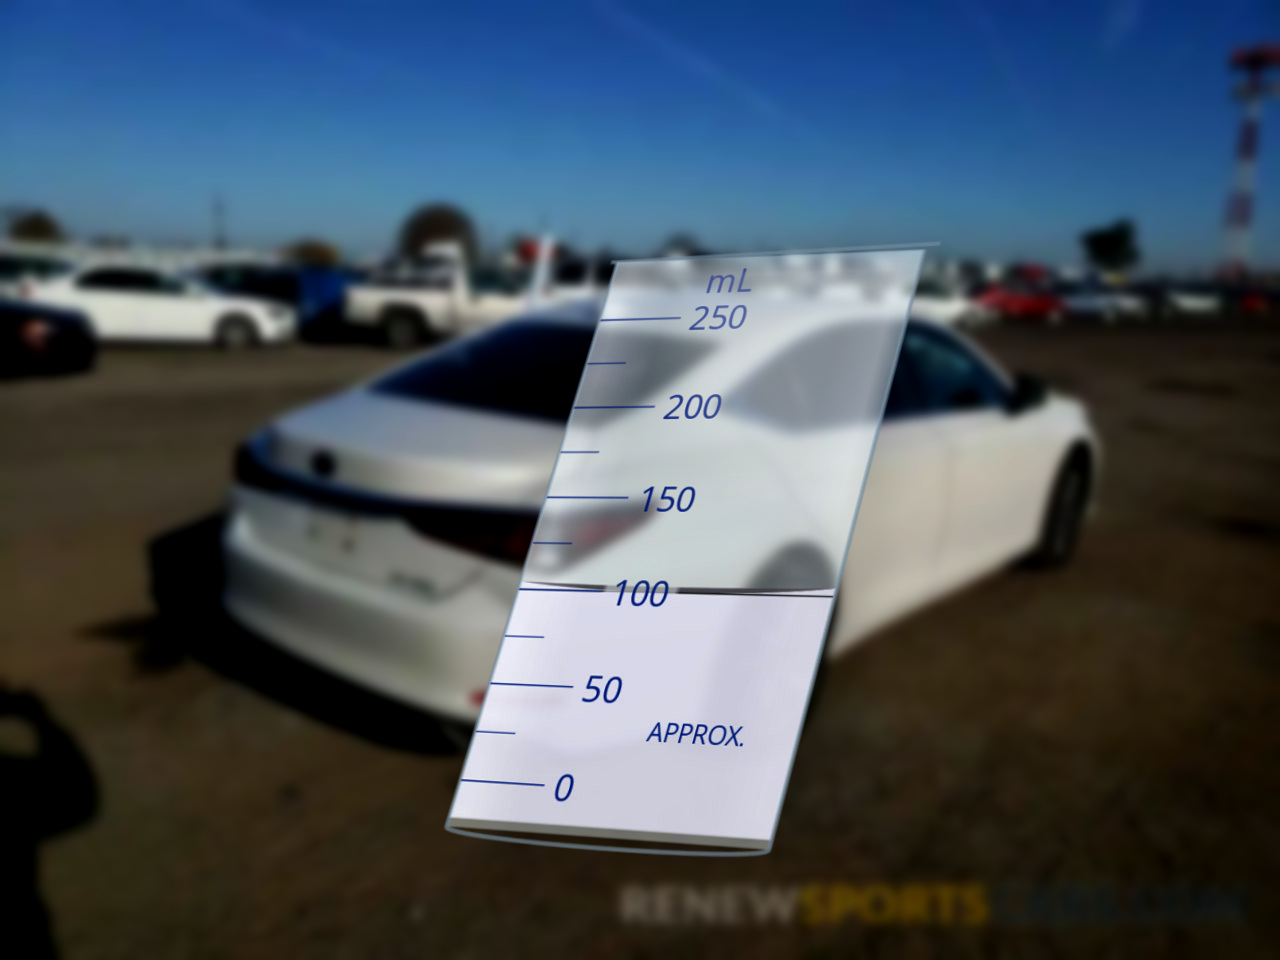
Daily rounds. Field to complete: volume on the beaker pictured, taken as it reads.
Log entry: 100 mL
